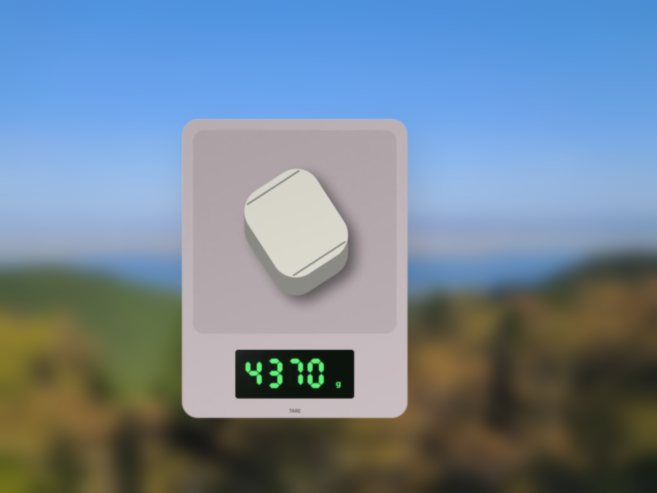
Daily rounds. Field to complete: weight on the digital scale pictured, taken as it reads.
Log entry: 4370 g
